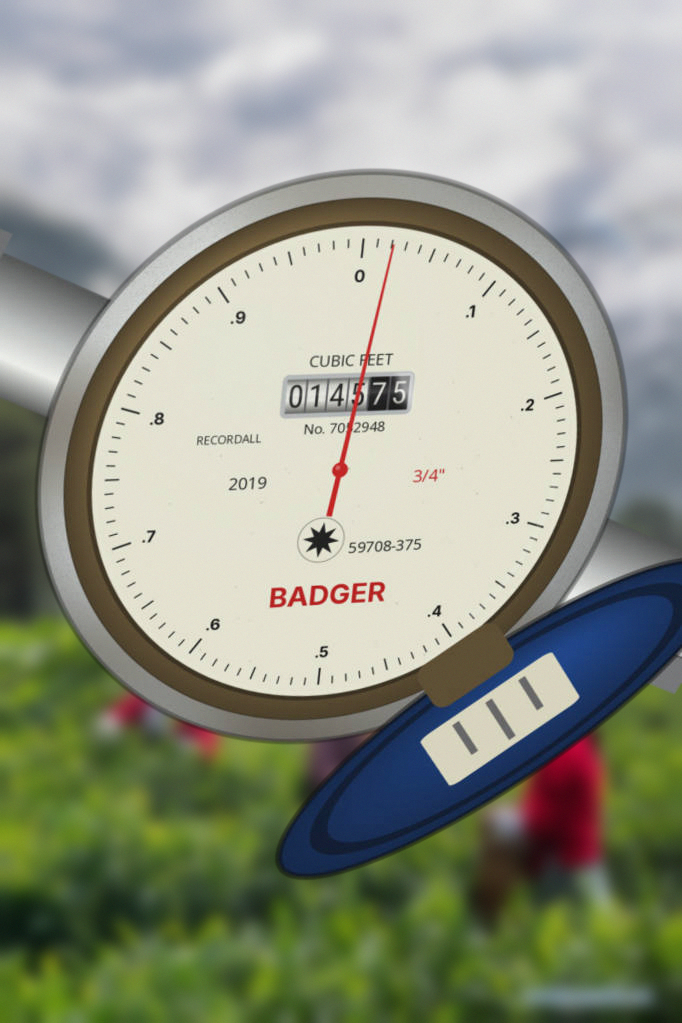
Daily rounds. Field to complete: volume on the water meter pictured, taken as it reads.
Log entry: 14575.02 ft³
